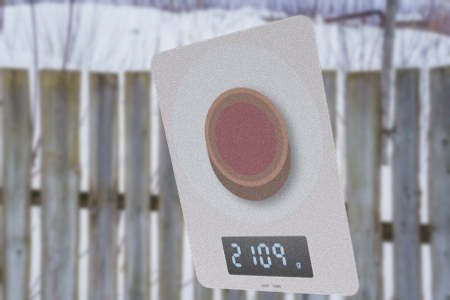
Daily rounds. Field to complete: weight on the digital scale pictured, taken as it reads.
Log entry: 2109 g
